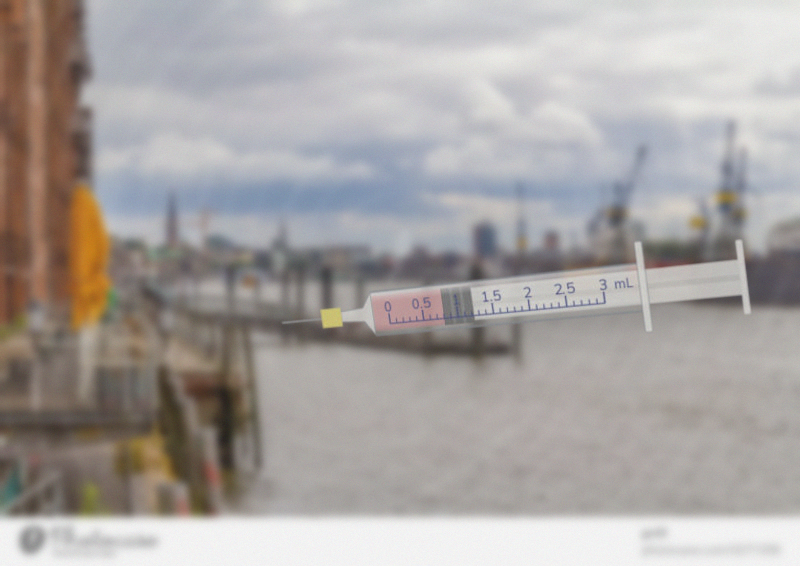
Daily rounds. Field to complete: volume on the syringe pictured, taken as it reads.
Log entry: 0.8 mL
